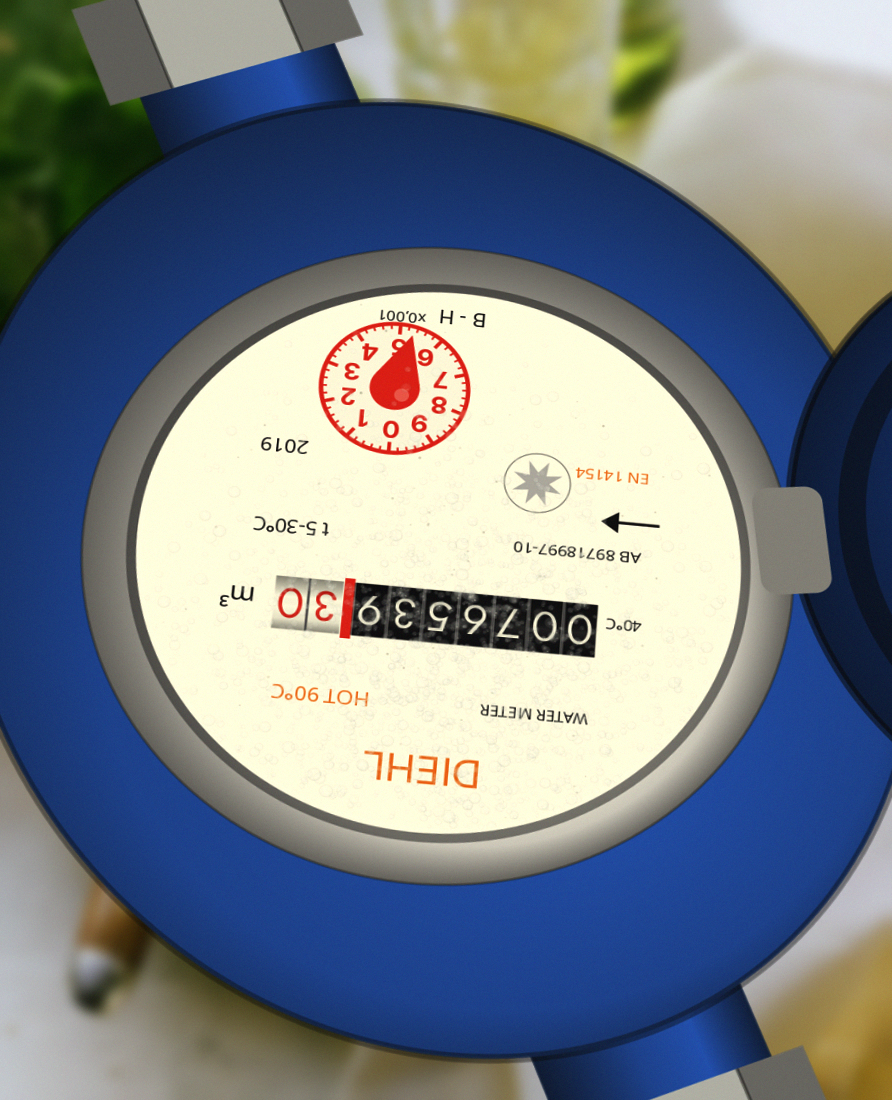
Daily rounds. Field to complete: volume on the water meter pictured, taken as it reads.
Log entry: 76539.305 m³
